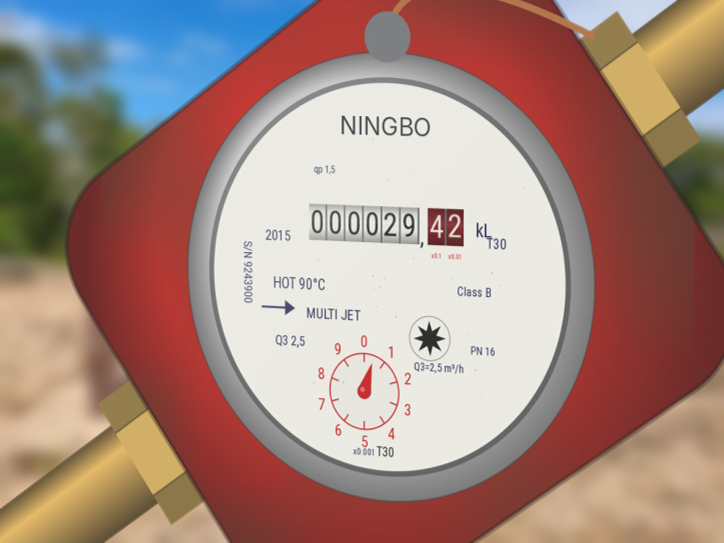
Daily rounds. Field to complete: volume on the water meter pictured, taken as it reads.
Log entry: 29.420 kL
